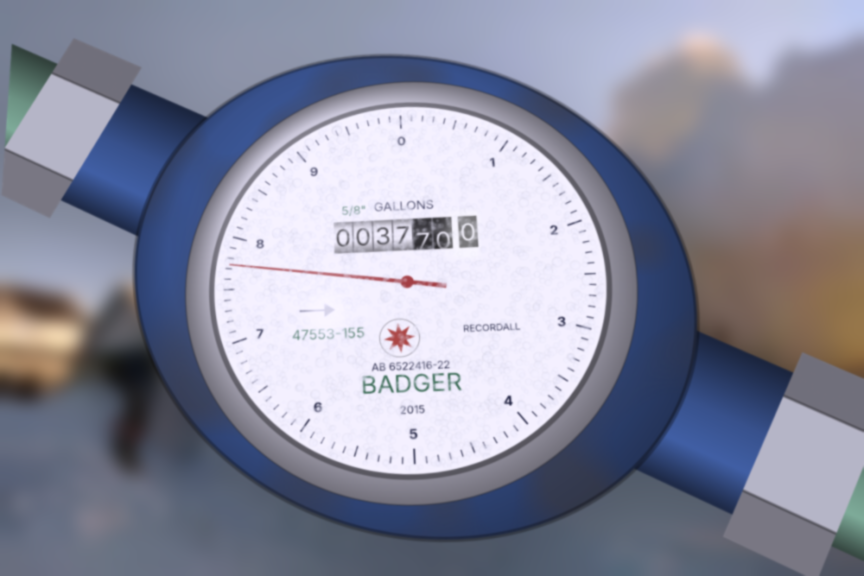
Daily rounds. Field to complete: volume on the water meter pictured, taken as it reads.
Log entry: 37697.7 gal
